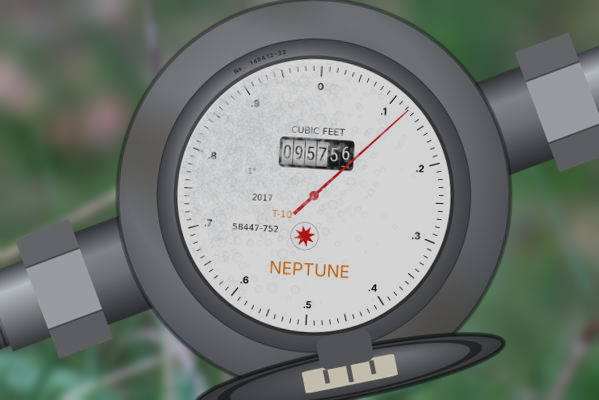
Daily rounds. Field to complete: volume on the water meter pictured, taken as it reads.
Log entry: 95756.12 ft³
